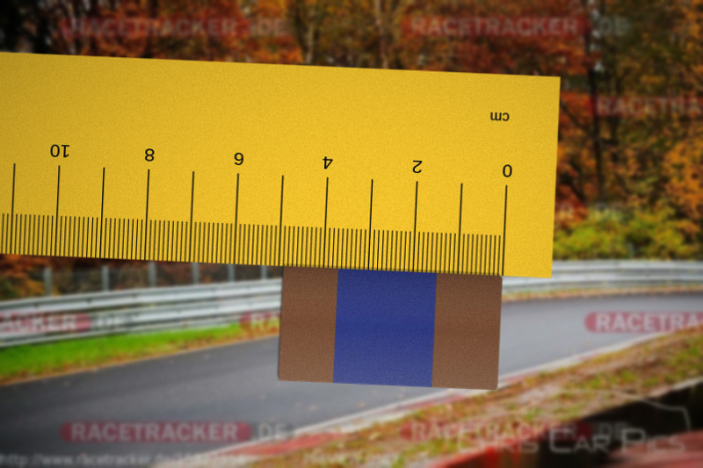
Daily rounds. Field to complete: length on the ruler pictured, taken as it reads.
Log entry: 4.9 cm
